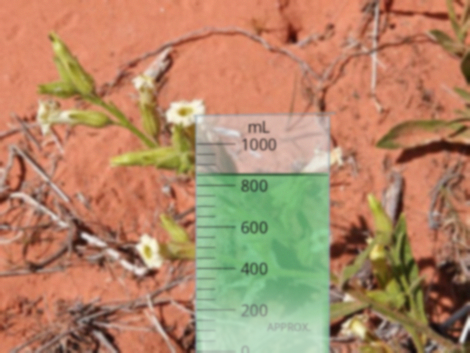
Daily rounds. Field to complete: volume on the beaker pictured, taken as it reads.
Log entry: 850 mL
